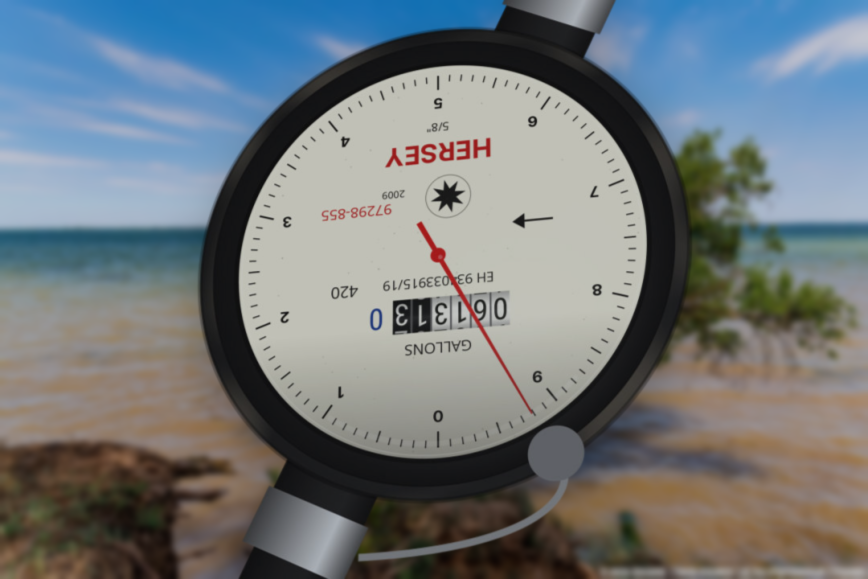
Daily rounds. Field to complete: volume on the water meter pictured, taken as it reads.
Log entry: 613129.2 gal
